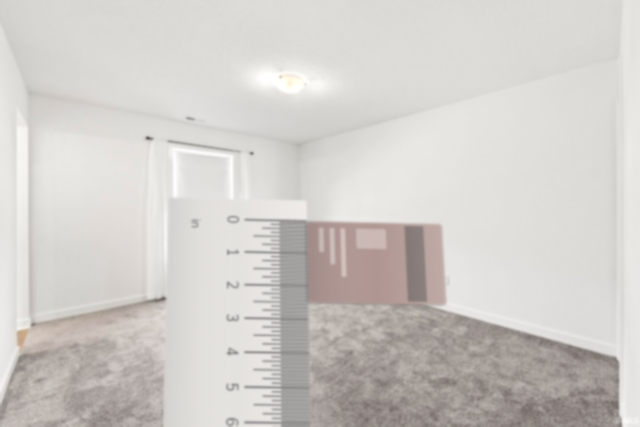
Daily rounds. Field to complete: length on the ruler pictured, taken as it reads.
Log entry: 2.5 in
